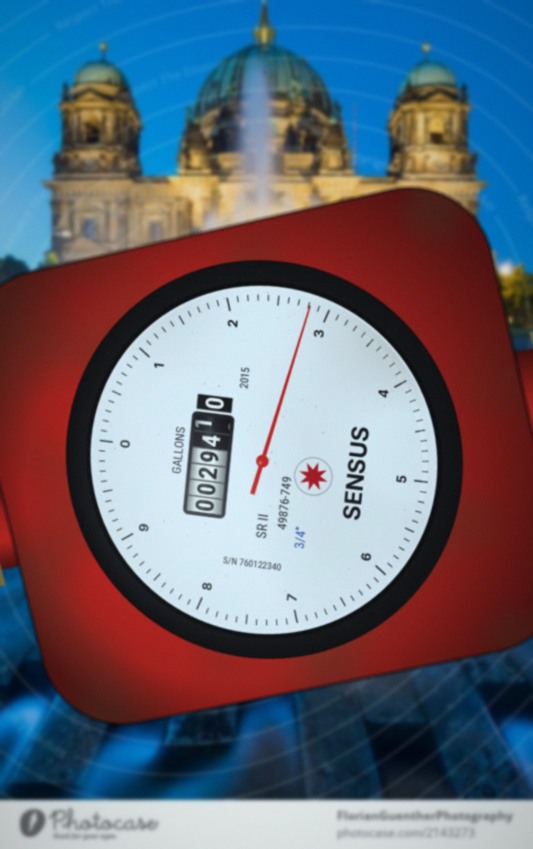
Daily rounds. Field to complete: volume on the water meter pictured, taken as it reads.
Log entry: 29412.8 gal
